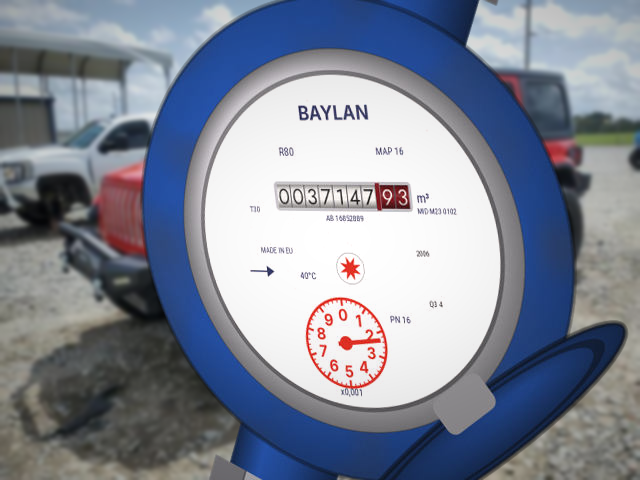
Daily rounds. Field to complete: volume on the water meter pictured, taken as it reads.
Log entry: 37147.932 m³
